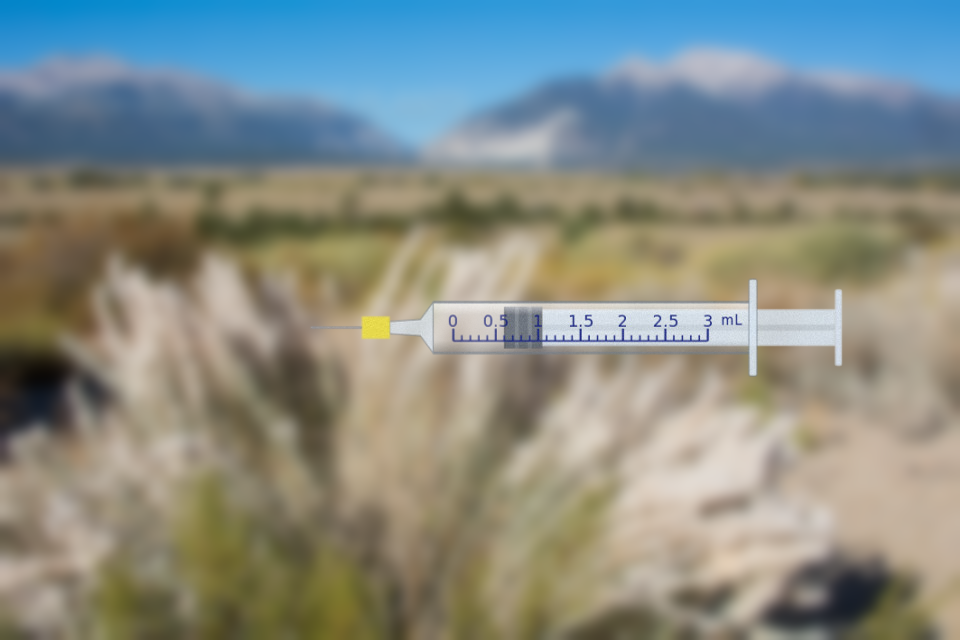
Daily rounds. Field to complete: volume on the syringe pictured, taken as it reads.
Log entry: 0.6 mL
